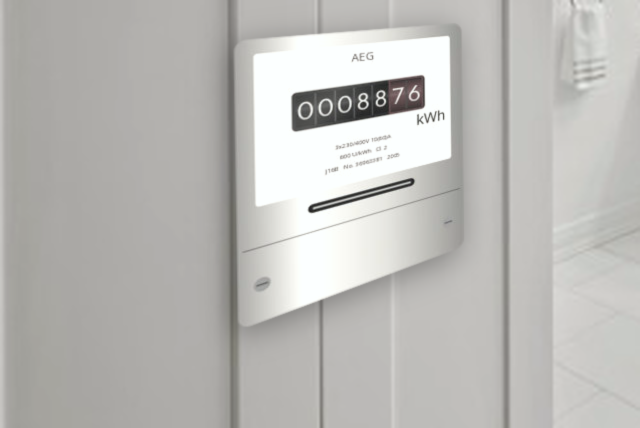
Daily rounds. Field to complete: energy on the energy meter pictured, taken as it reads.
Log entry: 88.76 kWh
